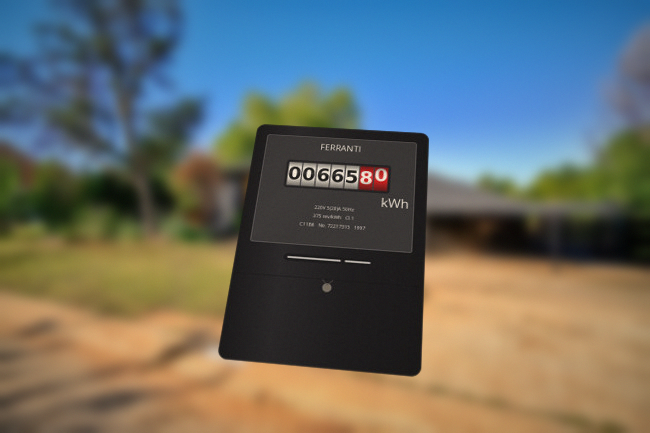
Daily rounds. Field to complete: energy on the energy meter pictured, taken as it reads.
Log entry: 665.80 kWh
